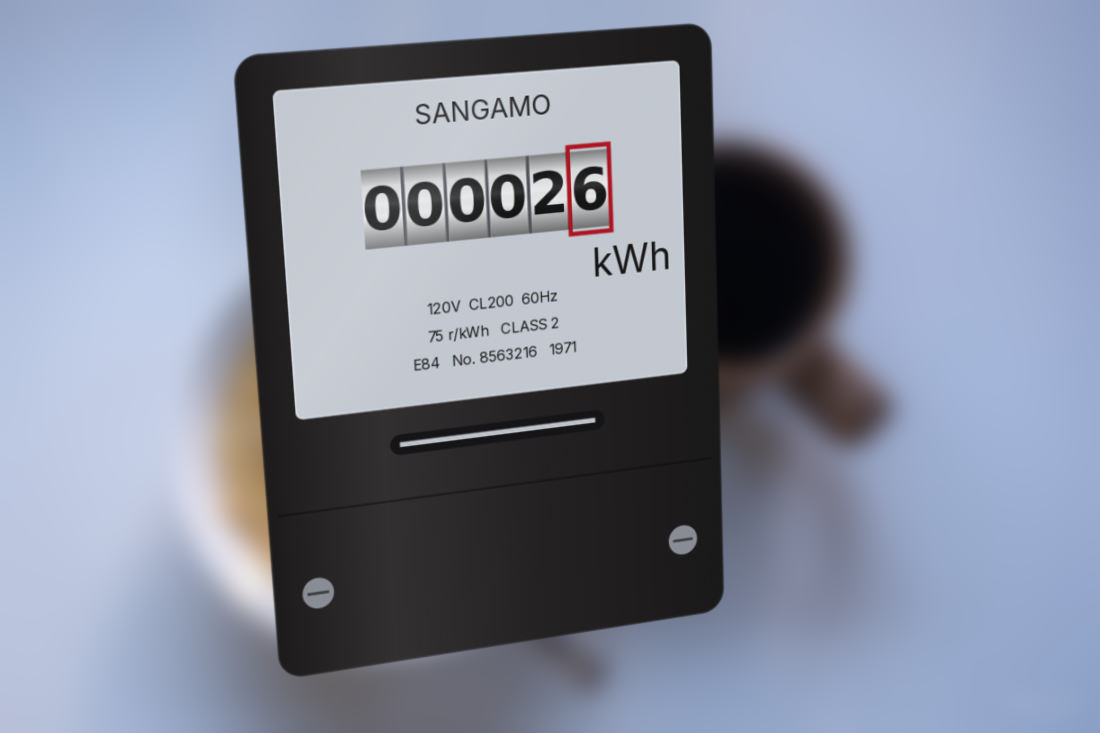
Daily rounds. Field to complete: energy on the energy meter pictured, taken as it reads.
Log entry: 2.6 kWh
